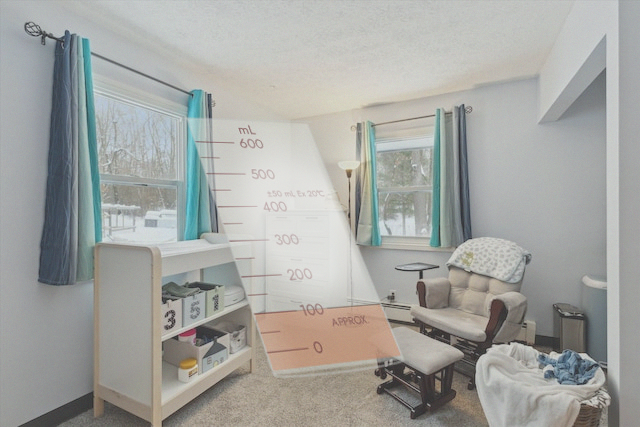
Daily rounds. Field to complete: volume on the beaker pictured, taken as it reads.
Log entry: 100 mL
